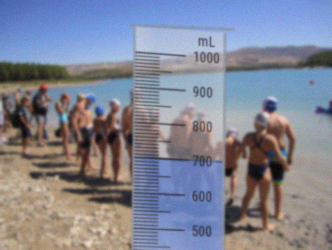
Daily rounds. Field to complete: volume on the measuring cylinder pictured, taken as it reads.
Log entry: 700 mL
